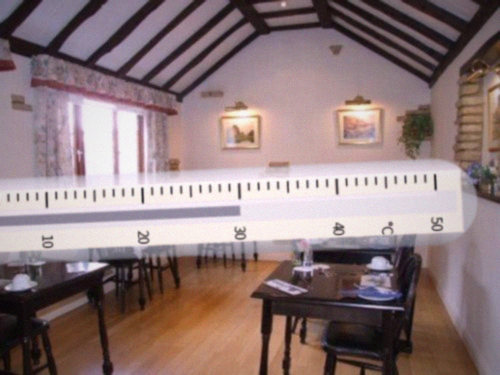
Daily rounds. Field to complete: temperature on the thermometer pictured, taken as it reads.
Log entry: 30 °C
